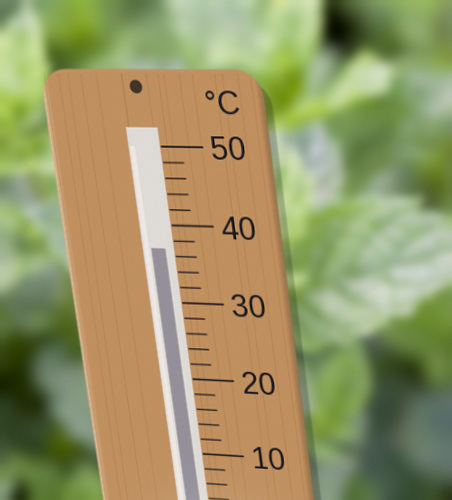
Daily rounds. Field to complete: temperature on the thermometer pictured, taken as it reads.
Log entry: 37 °C
